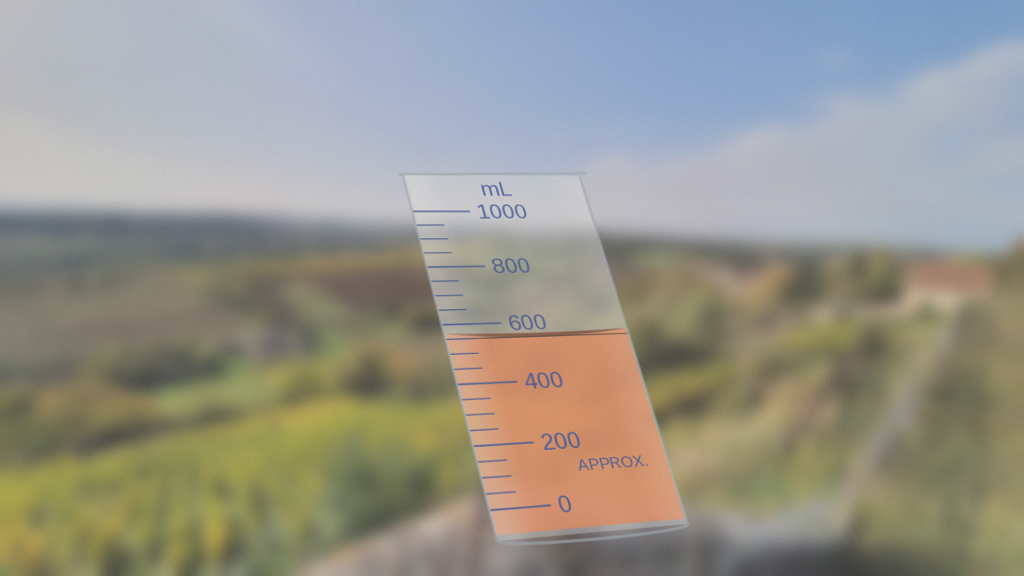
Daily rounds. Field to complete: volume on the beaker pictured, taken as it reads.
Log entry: 550 mL
